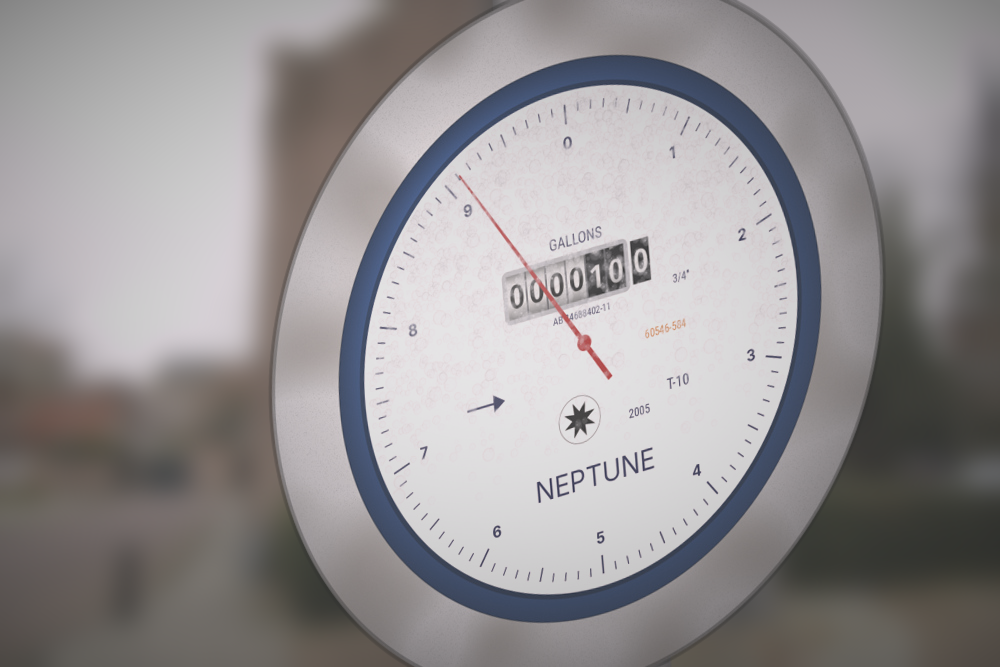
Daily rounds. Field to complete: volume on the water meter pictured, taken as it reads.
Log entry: 99.1 gal
